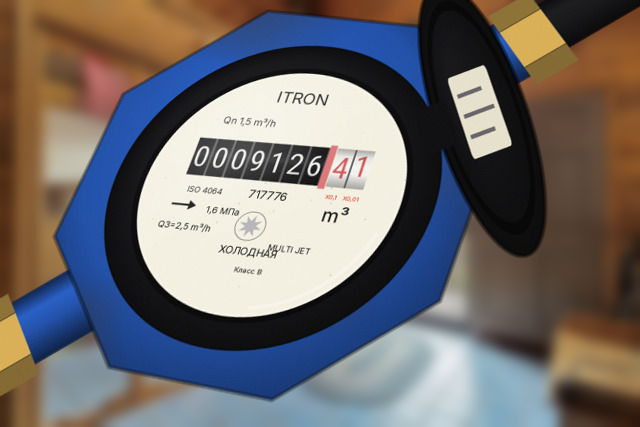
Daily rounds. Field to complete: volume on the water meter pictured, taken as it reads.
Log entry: 9126.41 m³
